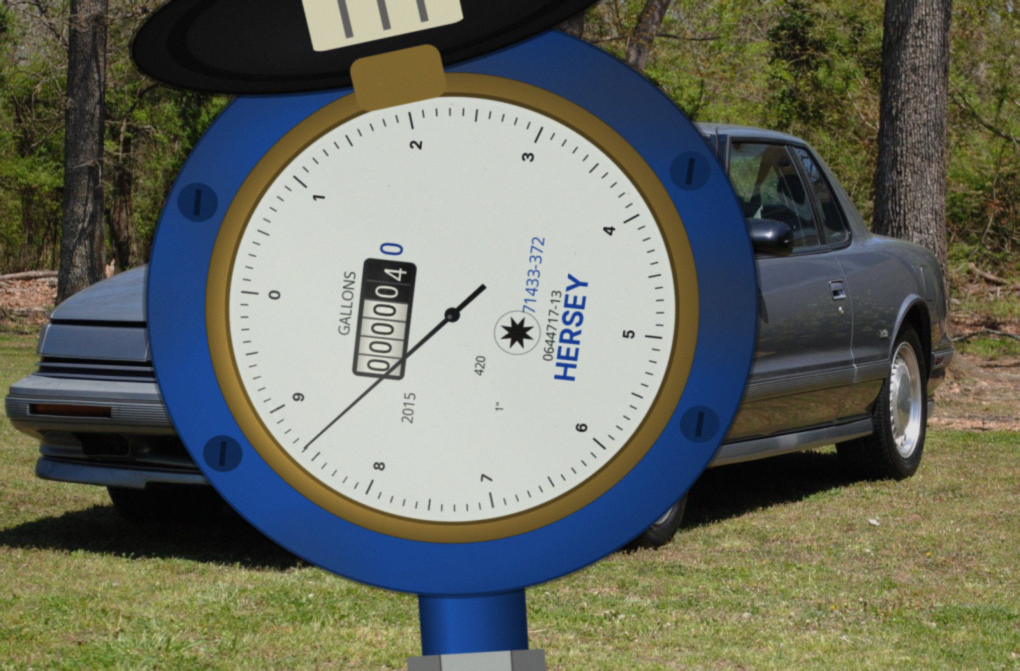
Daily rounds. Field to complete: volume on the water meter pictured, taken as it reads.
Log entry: 38.6 gal
